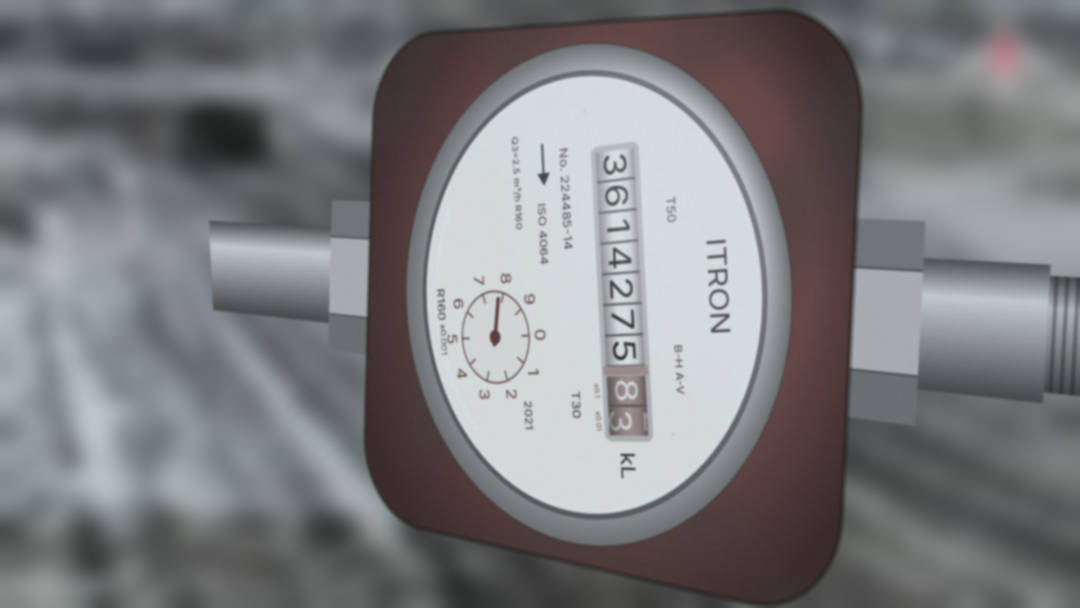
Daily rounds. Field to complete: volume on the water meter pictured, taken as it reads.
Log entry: 3614275.827 kL
